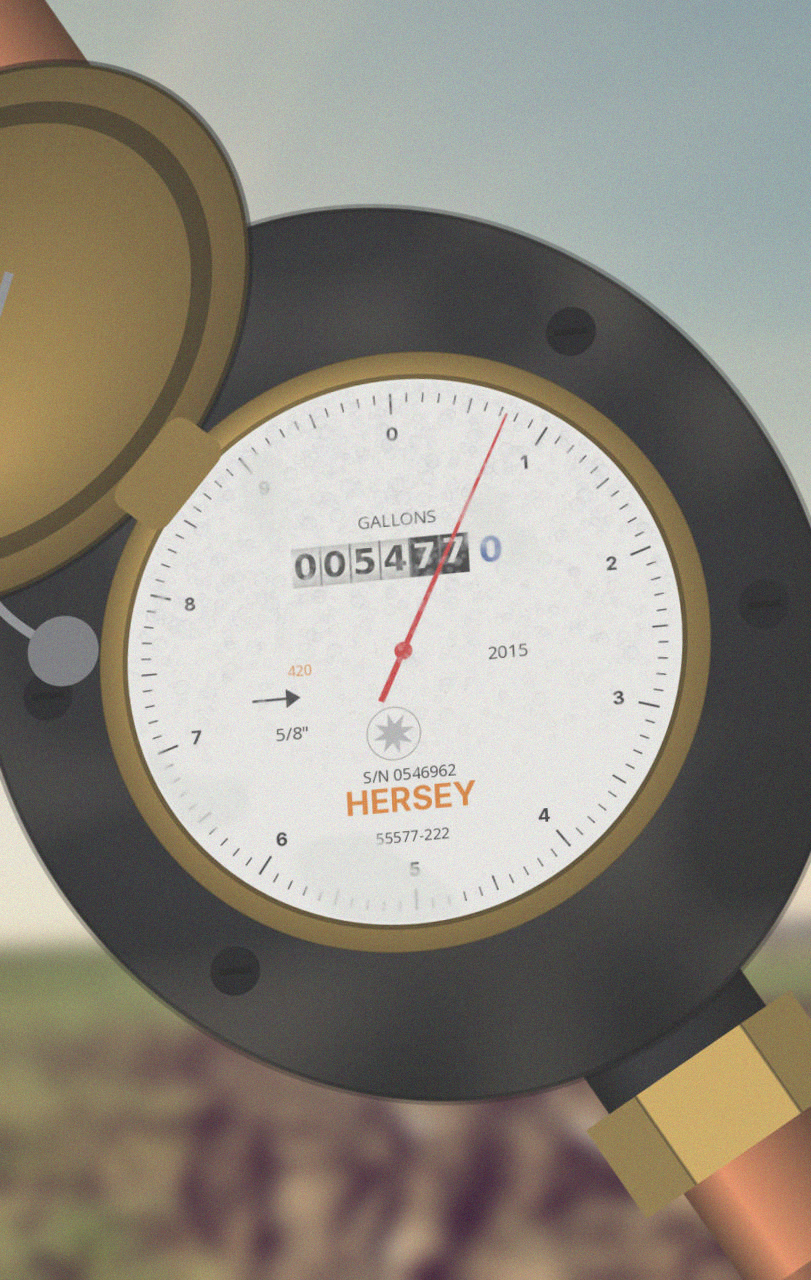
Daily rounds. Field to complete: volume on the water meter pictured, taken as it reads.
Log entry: 54770.7 gal
